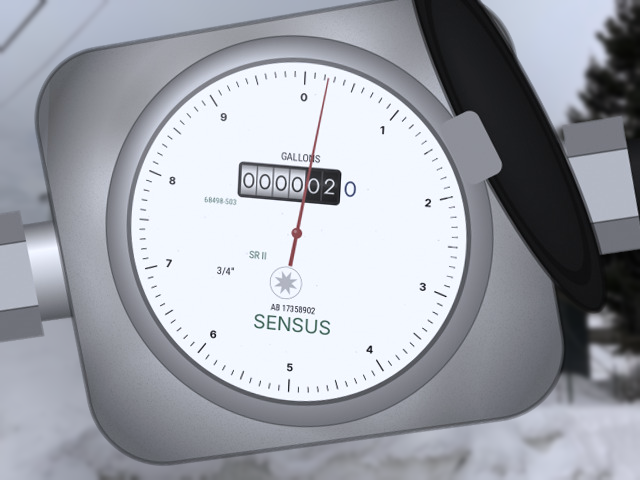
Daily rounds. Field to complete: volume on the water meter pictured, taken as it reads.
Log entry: 20.2 gal
